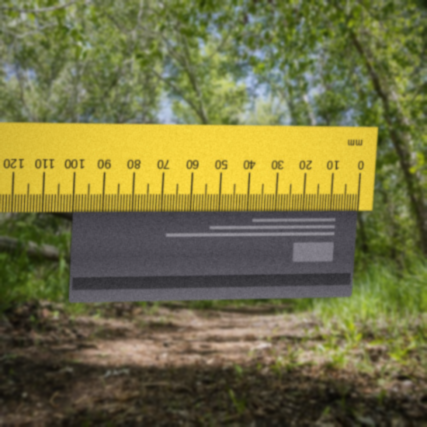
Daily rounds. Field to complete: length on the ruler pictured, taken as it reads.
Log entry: 100 mm
